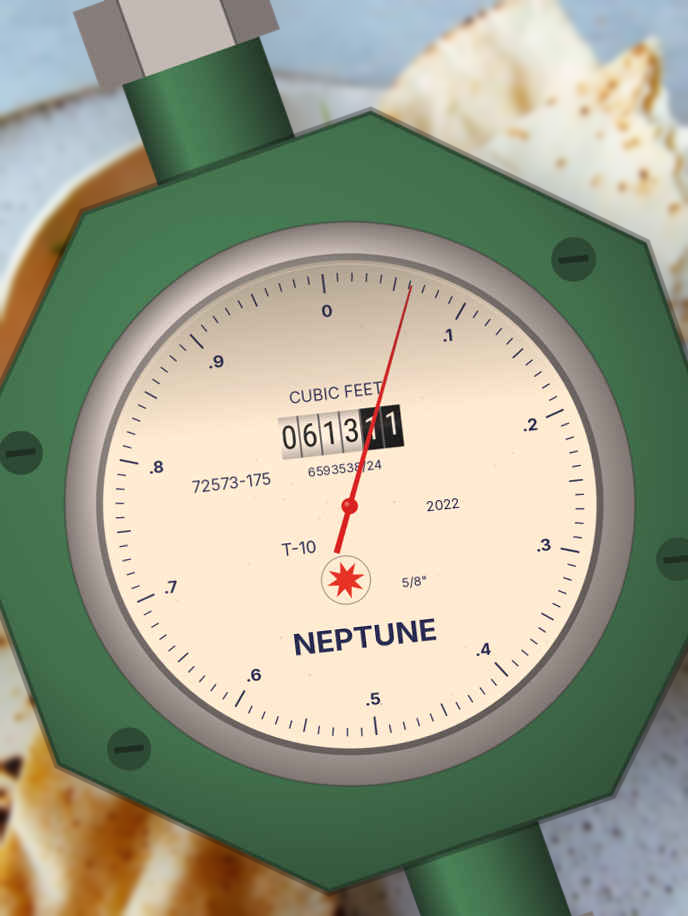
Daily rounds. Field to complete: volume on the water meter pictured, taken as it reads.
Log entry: 61311.06 ft³
